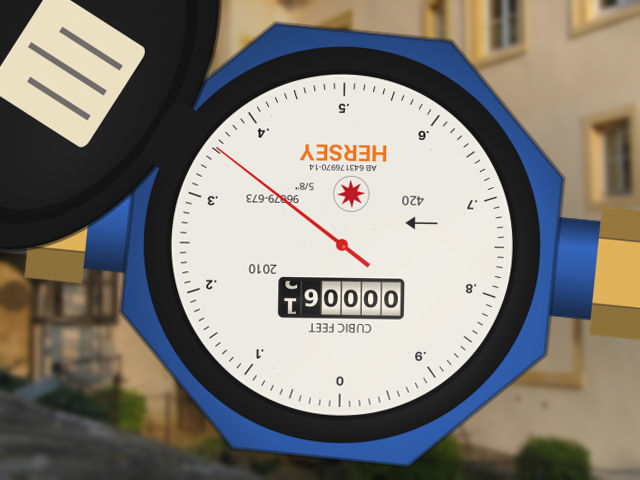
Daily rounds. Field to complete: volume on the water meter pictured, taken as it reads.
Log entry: 61.35 ft³
